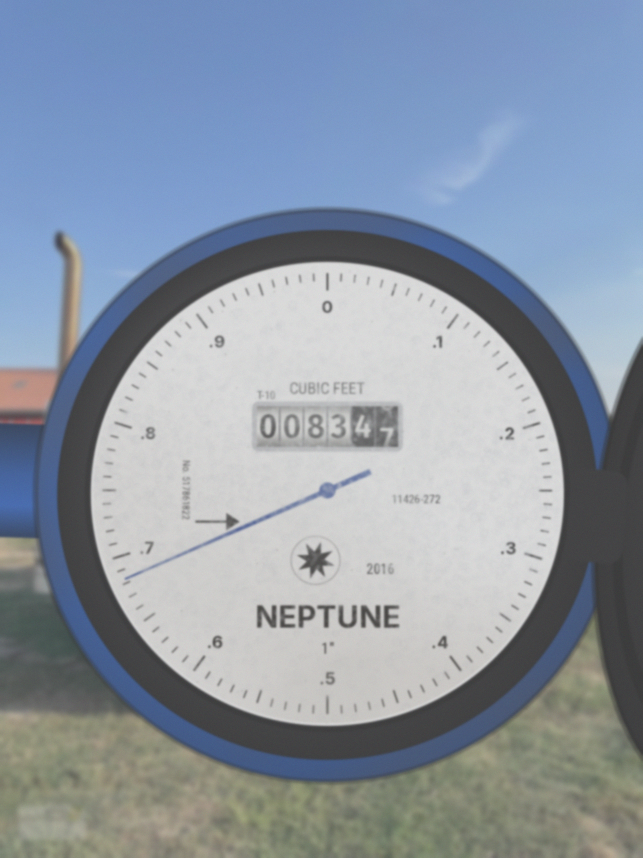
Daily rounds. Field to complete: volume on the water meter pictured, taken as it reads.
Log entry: 8346.68 ft³
